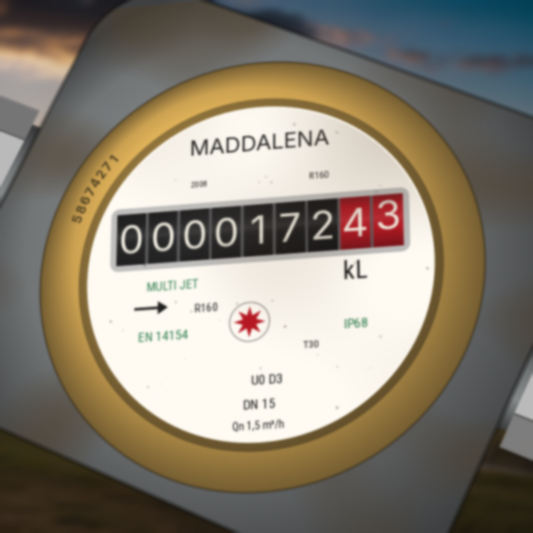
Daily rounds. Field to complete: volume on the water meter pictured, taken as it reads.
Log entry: 172.43 kL
